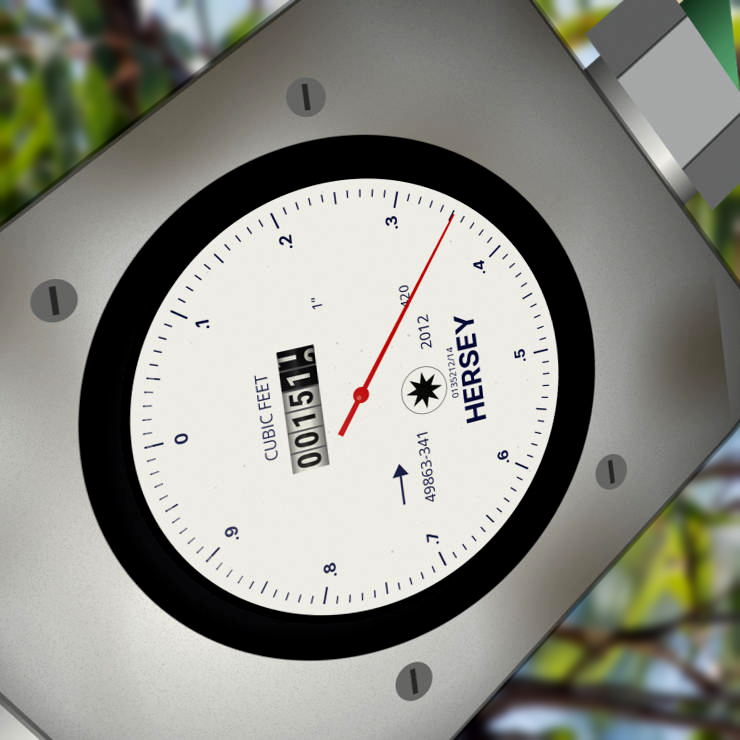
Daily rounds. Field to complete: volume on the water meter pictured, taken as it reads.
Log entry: 1511.35 ft³
